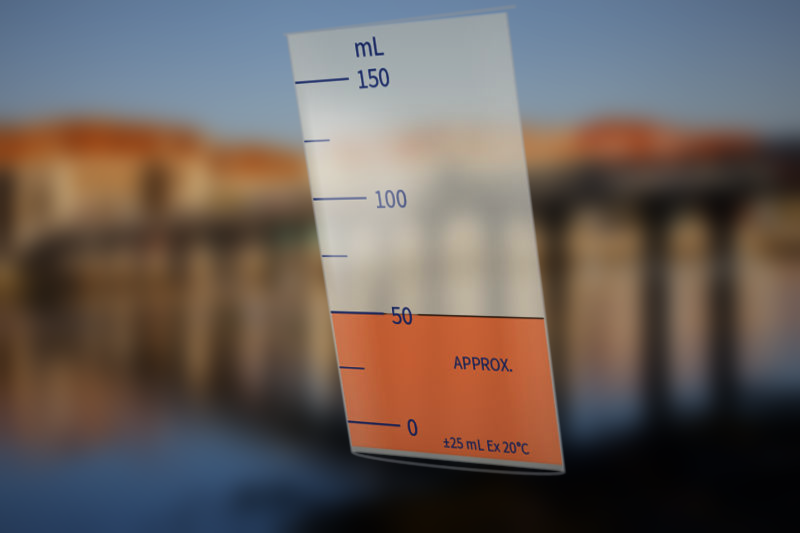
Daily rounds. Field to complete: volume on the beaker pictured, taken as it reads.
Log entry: 50 mL
